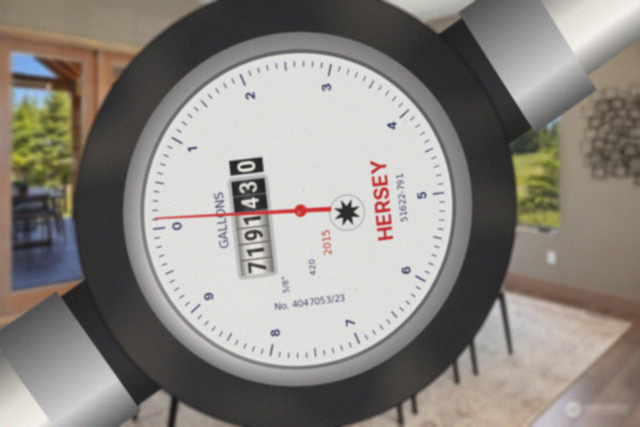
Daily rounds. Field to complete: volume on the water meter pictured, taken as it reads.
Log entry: 7191430.1 gal
